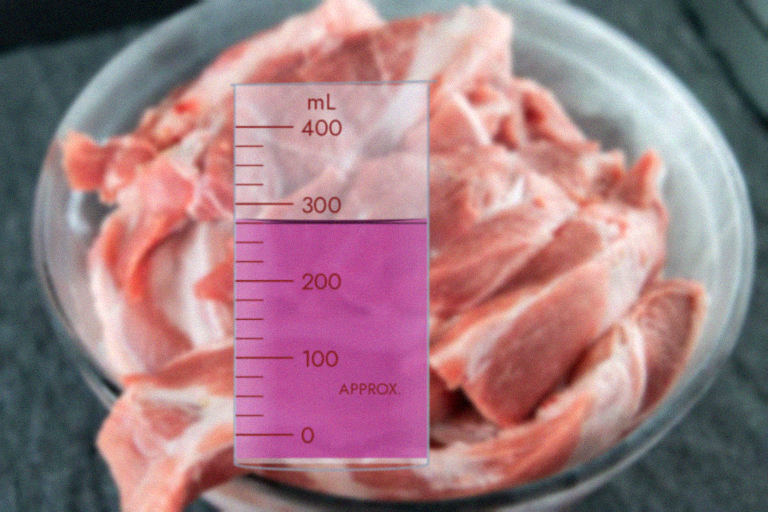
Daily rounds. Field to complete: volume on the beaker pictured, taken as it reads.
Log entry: 275 mL
